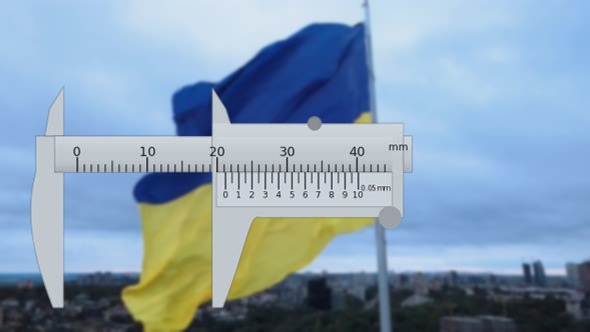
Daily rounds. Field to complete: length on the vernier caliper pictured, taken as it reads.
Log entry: 21.2 mm
